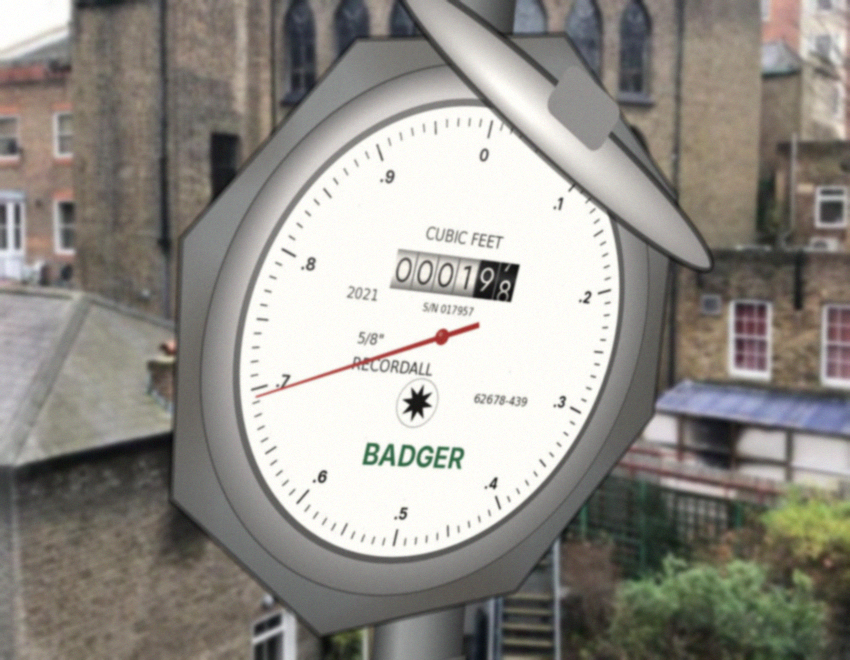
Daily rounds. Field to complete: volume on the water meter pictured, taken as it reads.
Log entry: 197.69 ft³
